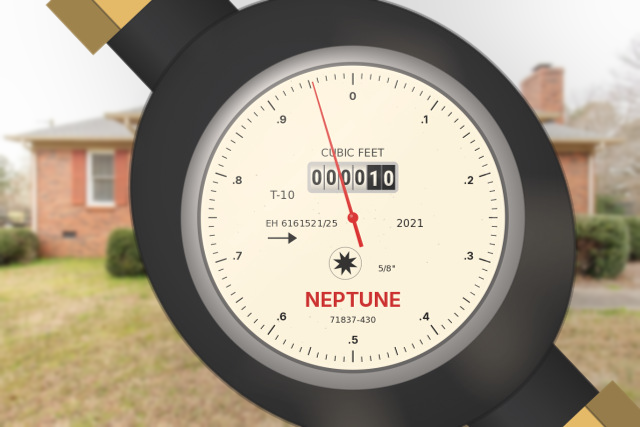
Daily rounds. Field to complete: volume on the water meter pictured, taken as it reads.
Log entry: 9.95 ft³
